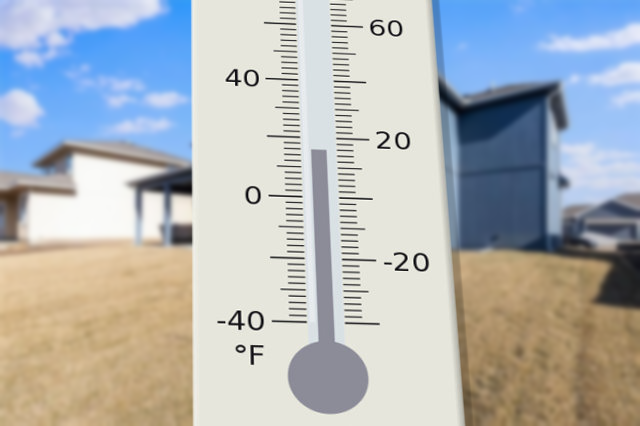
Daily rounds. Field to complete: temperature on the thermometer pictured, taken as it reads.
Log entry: 16 °F
